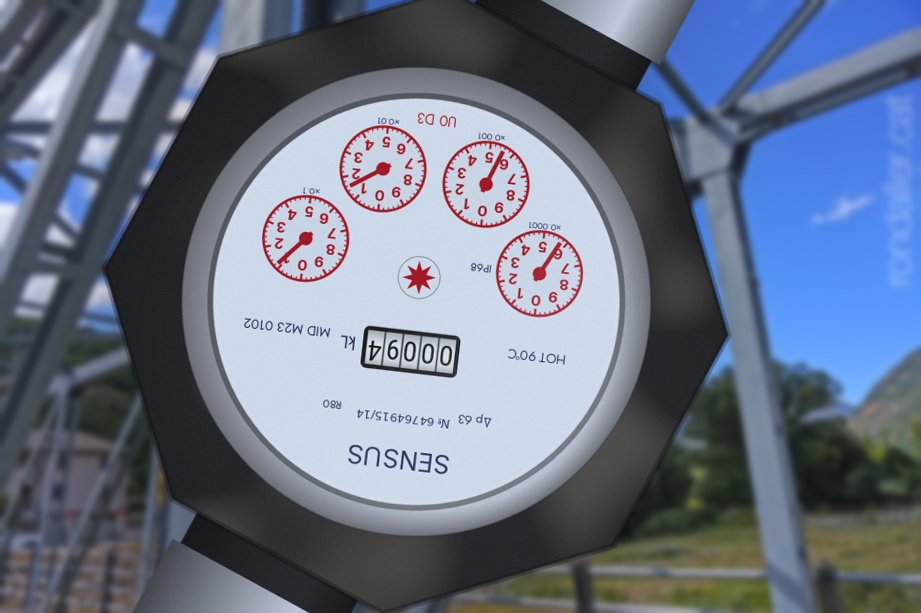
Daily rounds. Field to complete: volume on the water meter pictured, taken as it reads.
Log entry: 94.1155 kL
